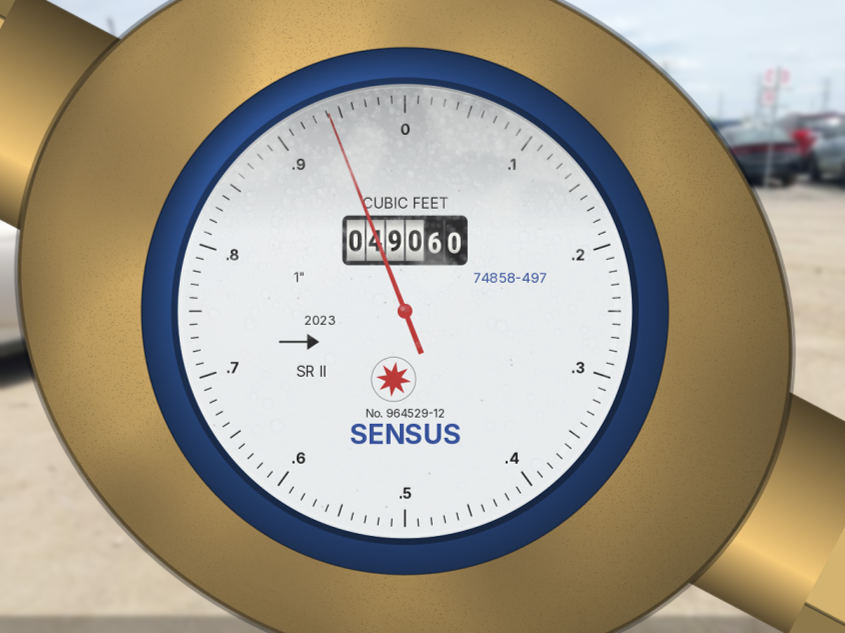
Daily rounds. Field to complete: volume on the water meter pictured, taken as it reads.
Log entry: 49059.94 ft³
